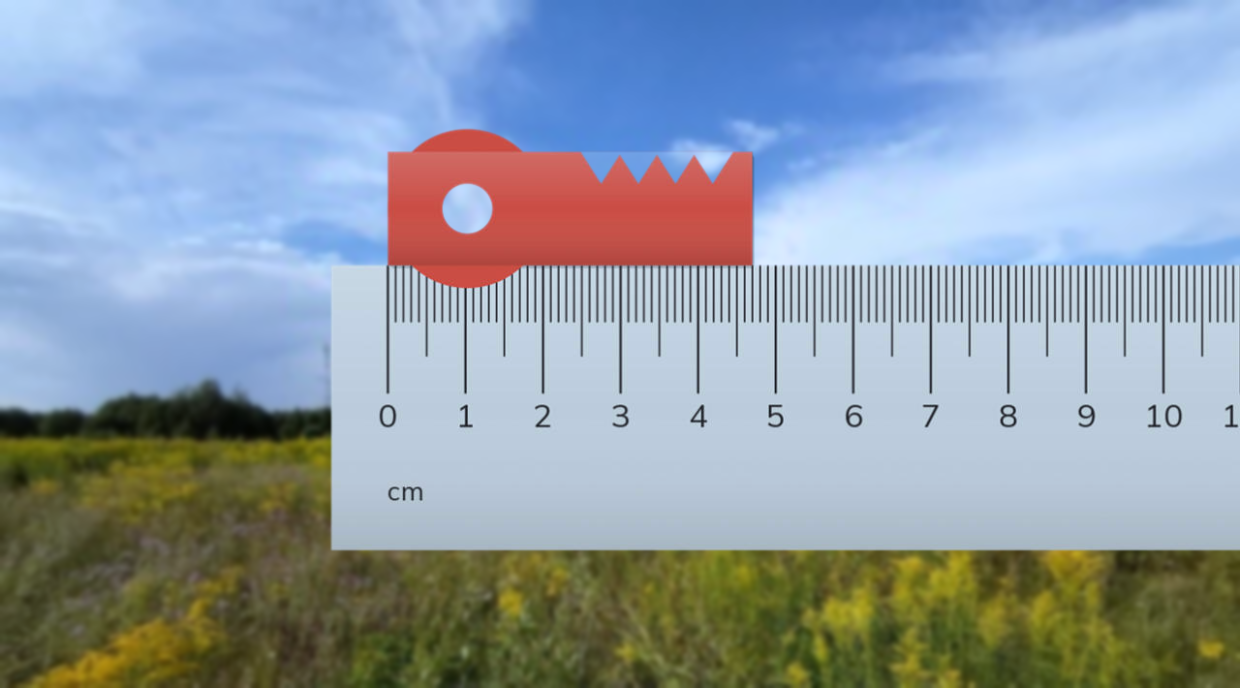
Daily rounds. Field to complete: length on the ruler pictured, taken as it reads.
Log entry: 4.7 cm
